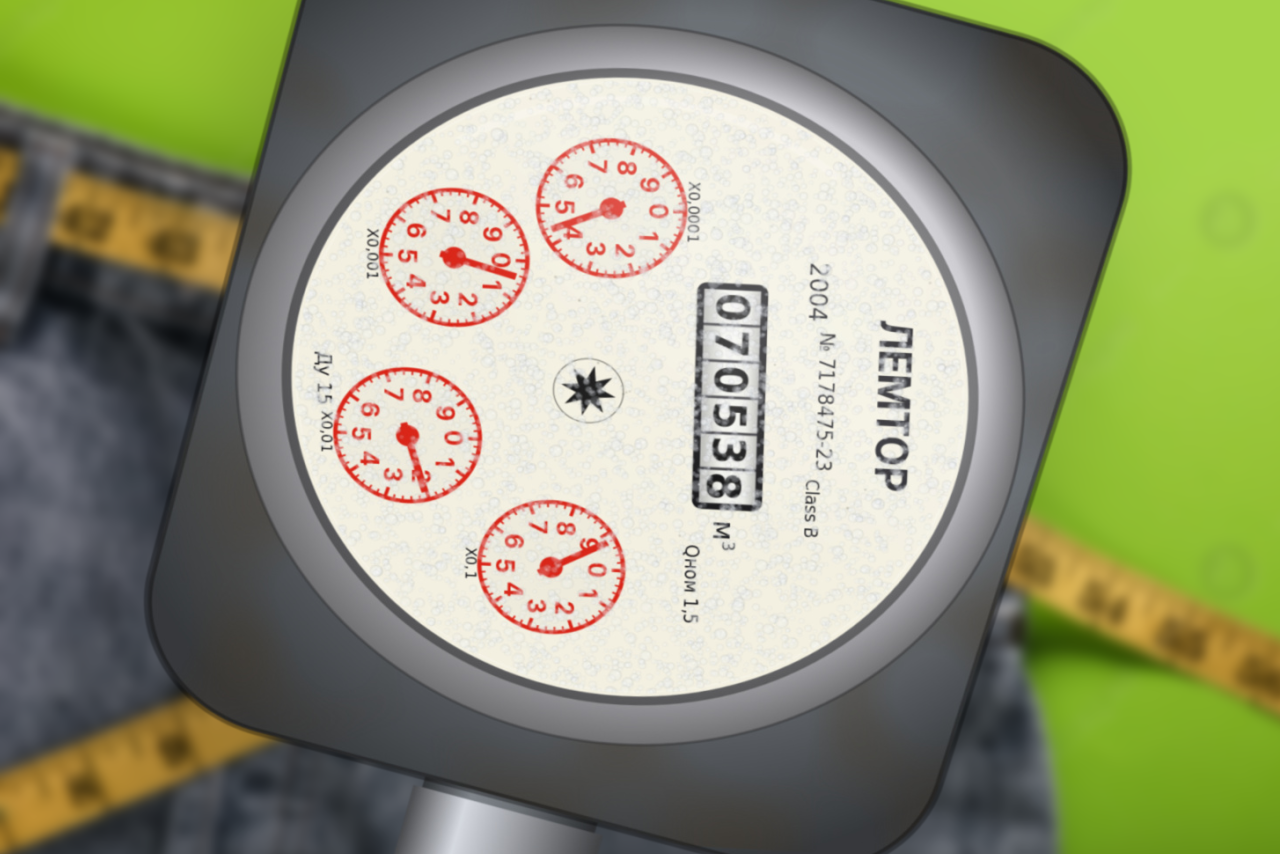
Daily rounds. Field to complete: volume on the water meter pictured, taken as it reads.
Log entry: 70537.9204 m³
